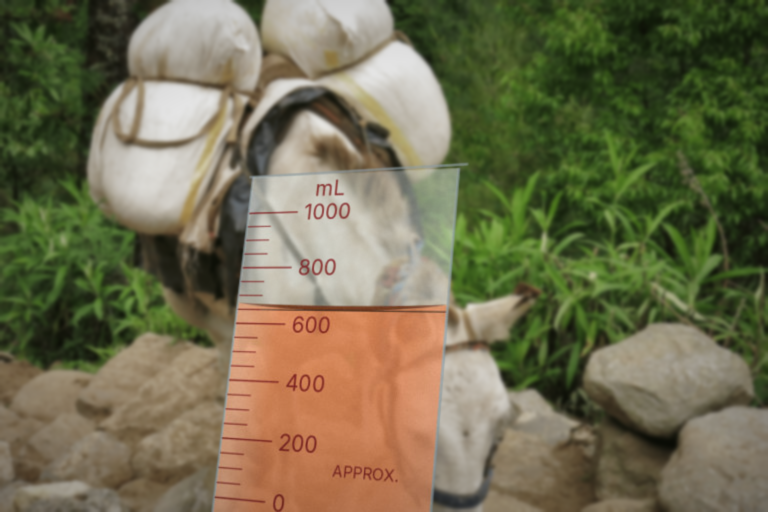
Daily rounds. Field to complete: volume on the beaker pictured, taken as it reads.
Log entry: 650 mL
